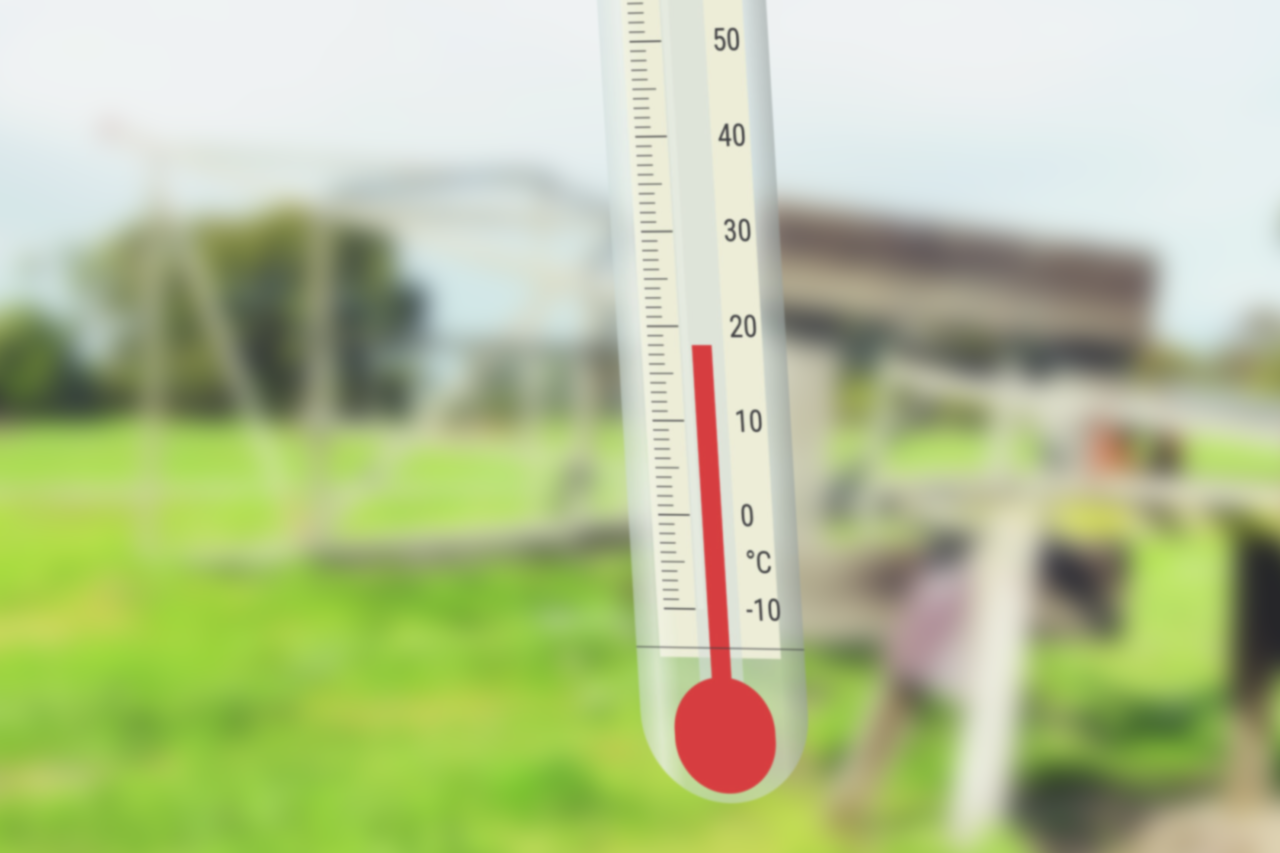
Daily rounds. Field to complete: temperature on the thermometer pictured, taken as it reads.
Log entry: 18 °C
